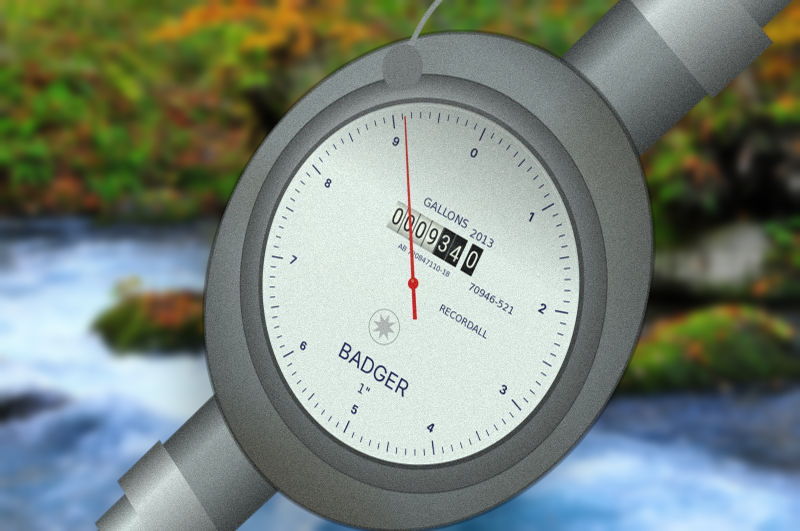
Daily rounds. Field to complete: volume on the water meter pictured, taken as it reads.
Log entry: 9339.1 gal
